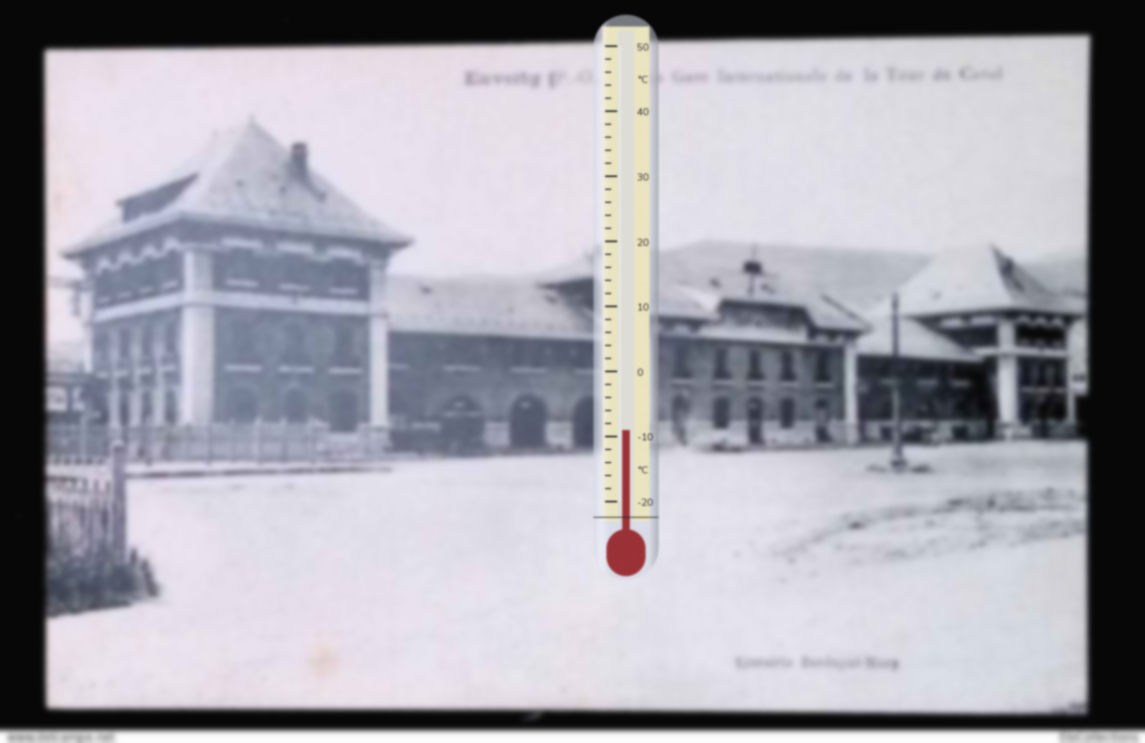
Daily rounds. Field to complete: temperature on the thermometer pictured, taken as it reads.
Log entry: -9 °C
